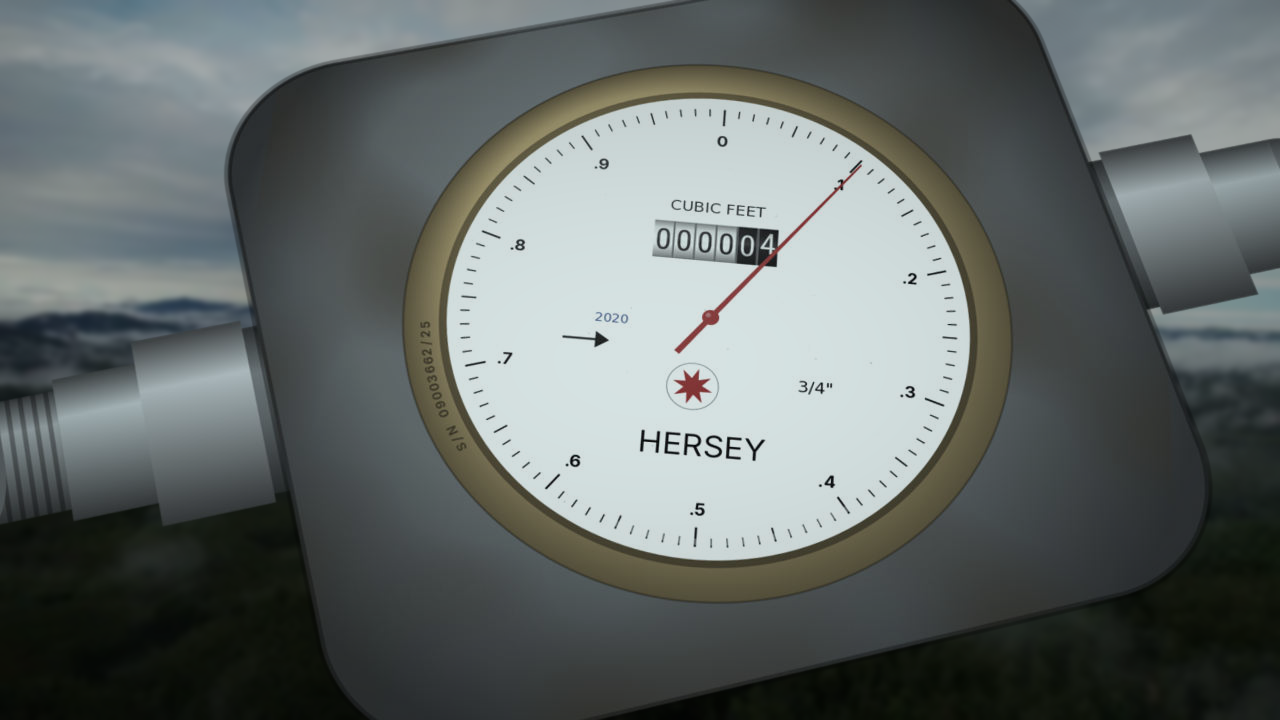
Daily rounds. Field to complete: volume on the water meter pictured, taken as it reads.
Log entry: 4.10 ft³
